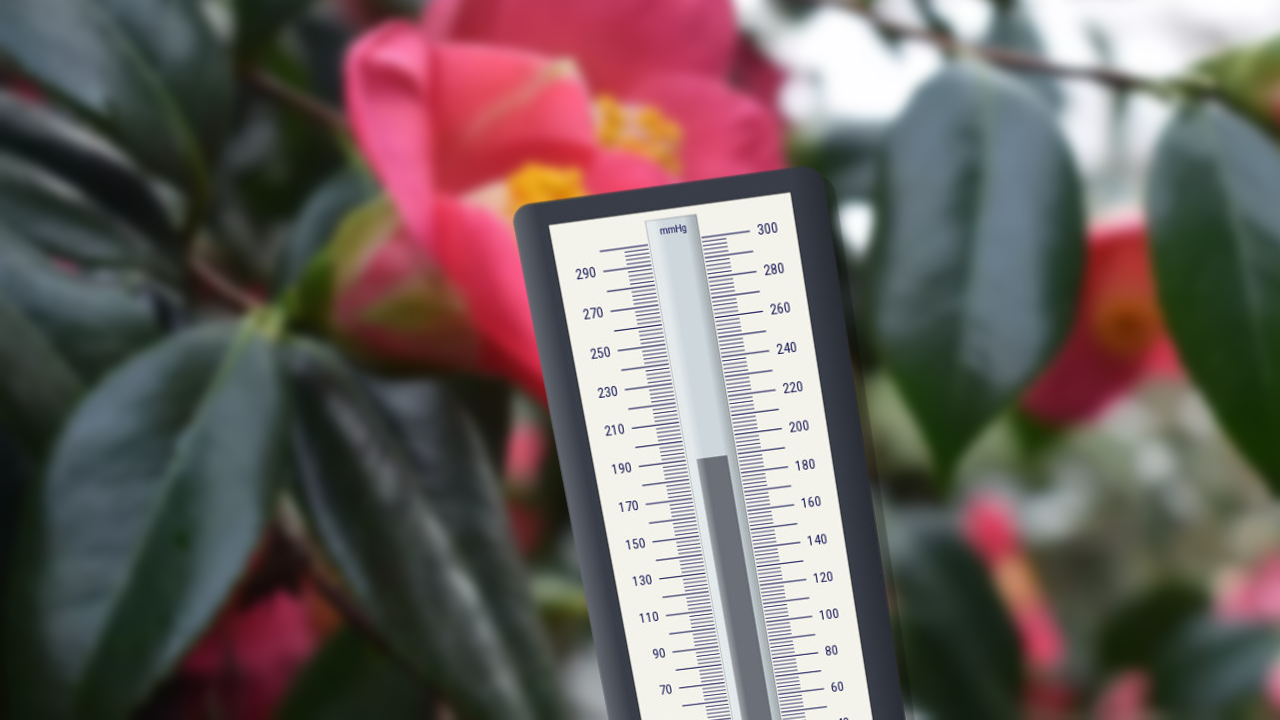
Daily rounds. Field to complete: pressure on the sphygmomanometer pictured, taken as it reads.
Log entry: 190 mmHg
